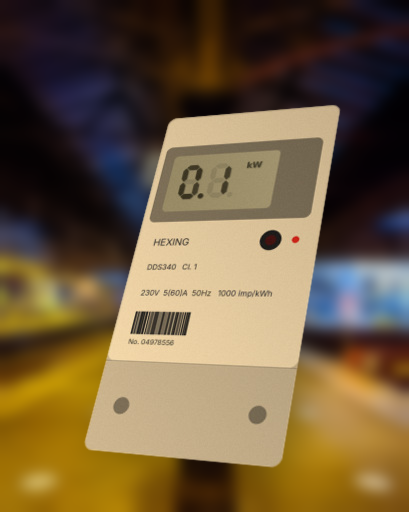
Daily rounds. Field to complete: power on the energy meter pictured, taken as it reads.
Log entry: 0.1 kW
